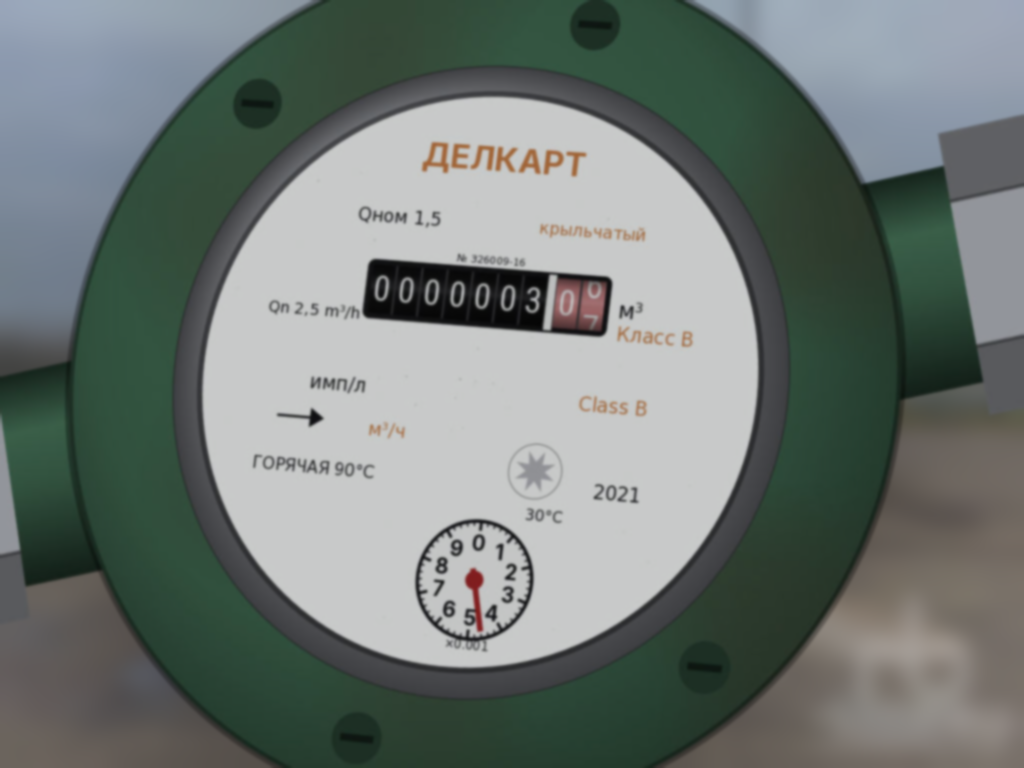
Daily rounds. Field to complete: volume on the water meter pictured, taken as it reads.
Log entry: 3.064 m³
